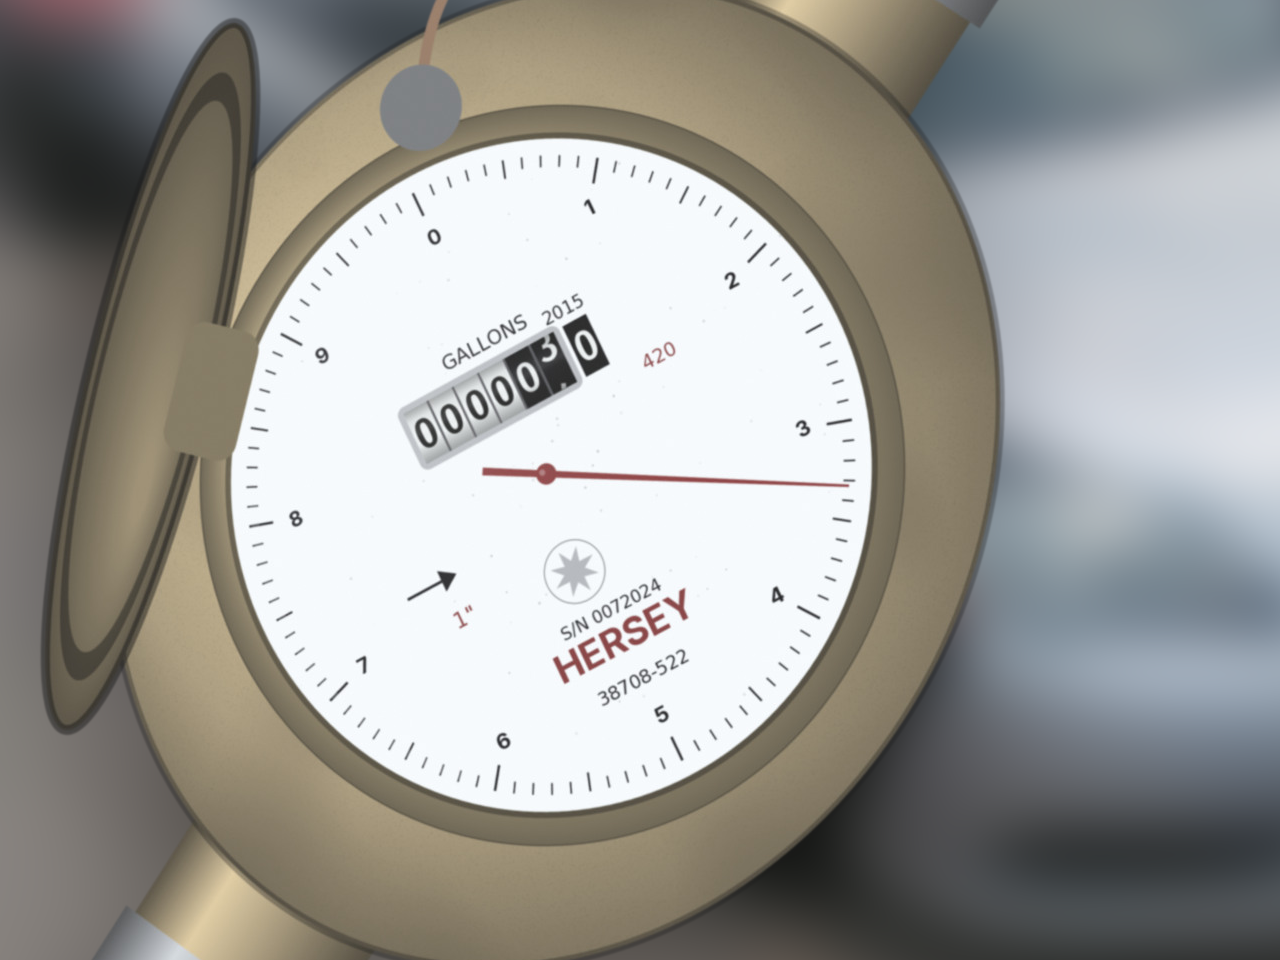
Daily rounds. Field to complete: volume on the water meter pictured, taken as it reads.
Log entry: 33.3 gal
